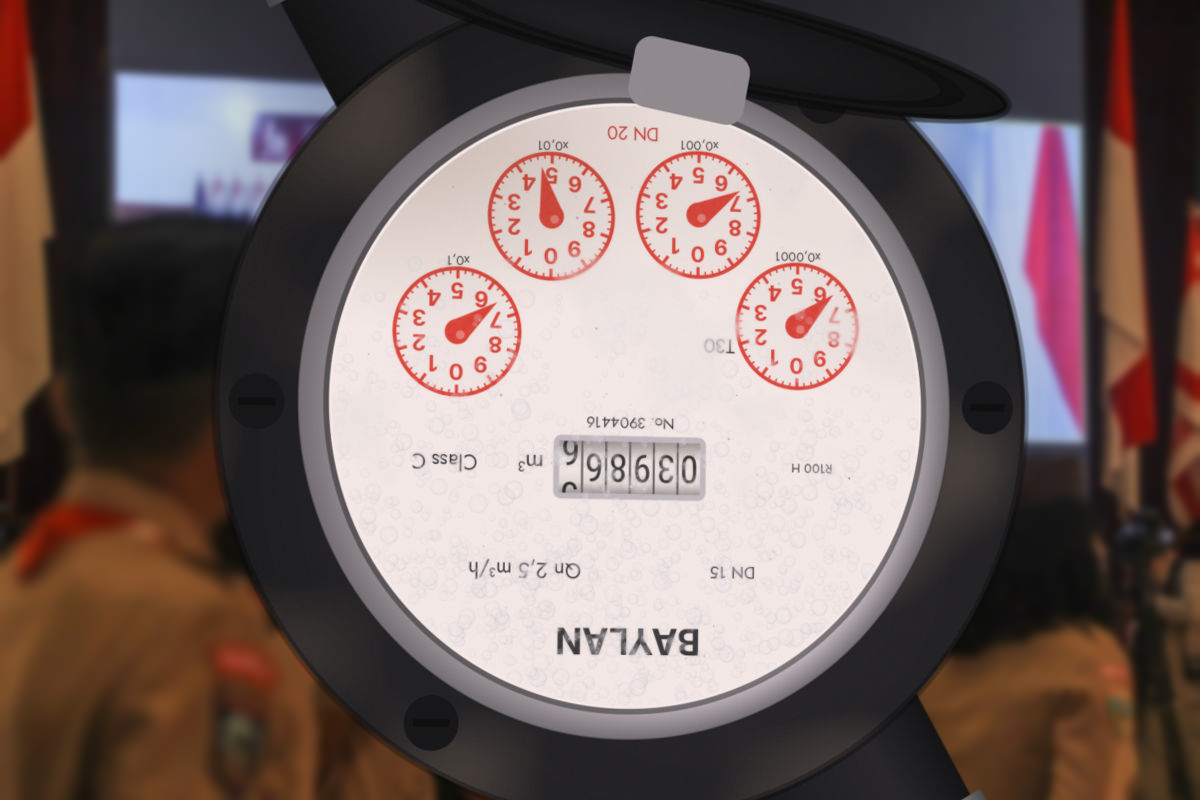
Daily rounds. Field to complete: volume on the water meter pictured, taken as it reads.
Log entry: 39865.6466 m³
